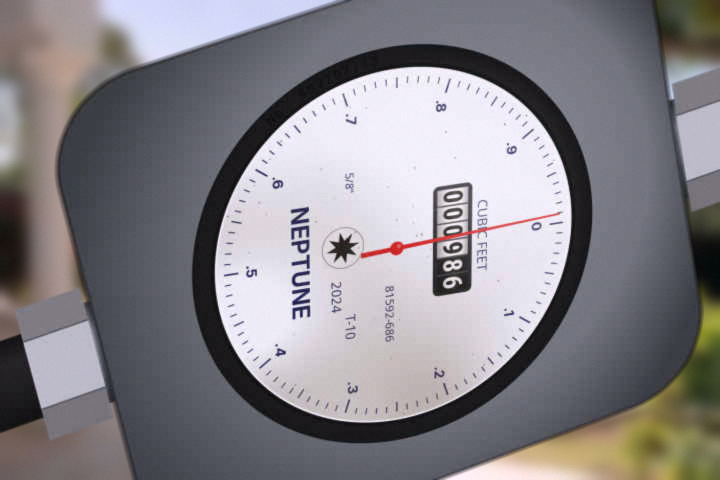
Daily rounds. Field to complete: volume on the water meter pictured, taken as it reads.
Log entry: 985.99 ft³
